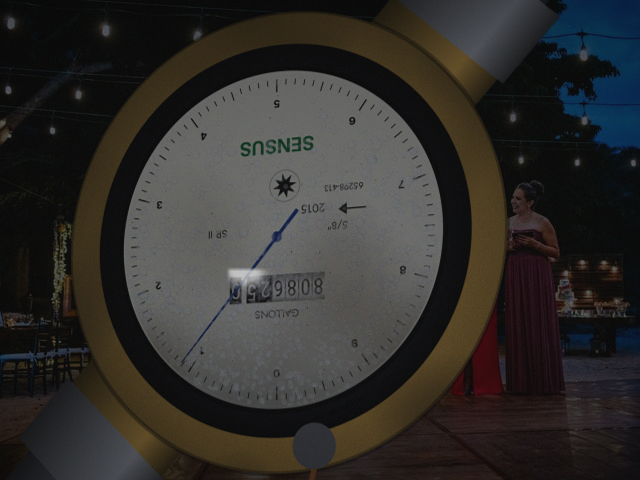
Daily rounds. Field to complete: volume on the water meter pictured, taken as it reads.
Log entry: 8086251.1 gal
